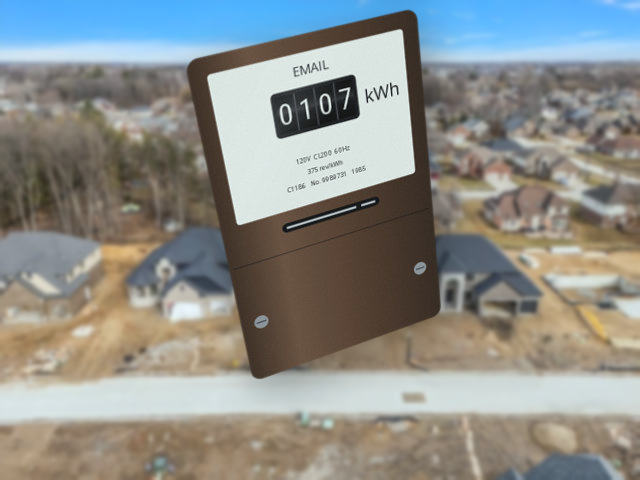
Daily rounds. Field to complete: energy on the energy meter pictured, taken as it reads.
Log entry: 107 kWh
